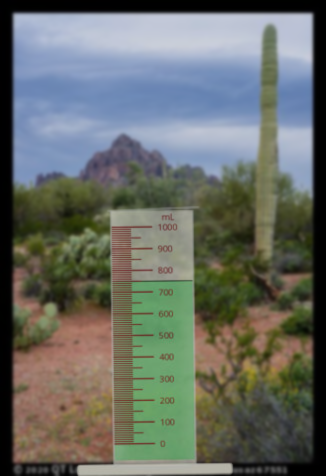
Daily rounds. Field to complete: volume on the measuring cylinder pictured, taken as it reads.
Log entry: 750 mL
